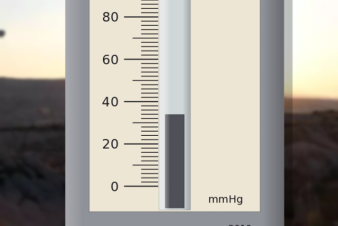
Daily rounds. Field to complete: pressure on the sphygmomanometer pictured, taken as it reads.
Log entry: 34 mmHg
